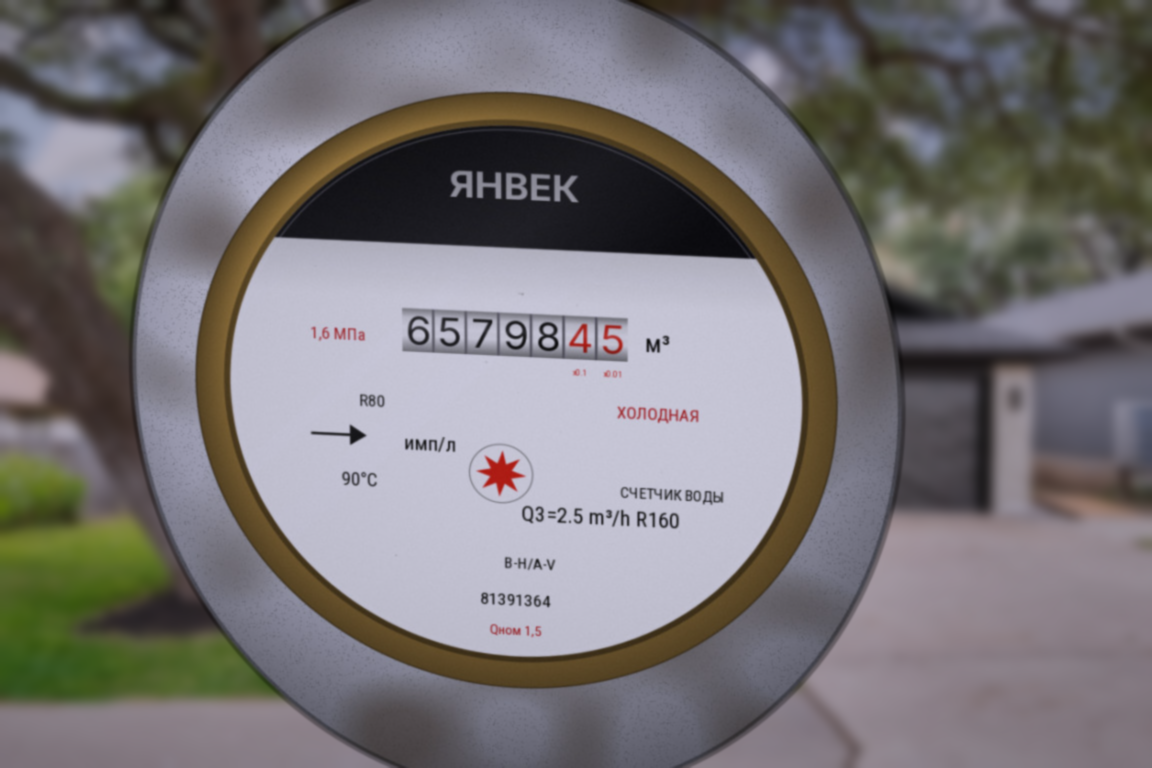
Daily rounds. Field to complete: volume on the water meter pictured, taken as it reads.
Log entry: 65798.45 m³
